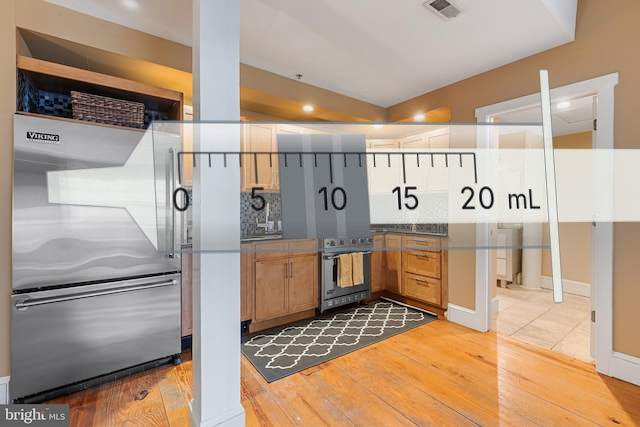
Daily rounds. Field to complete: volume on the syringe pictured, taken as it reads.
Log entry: 6.5 mL
